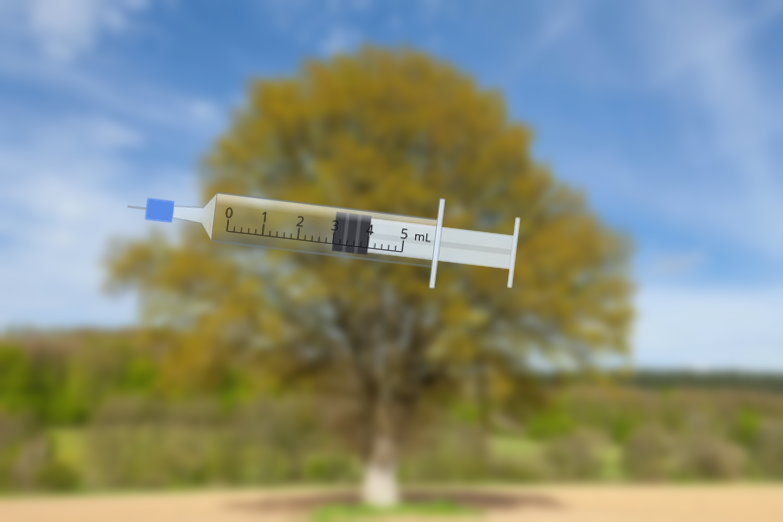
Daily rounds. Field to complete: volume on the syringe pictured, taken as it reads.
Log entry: 3 mL
